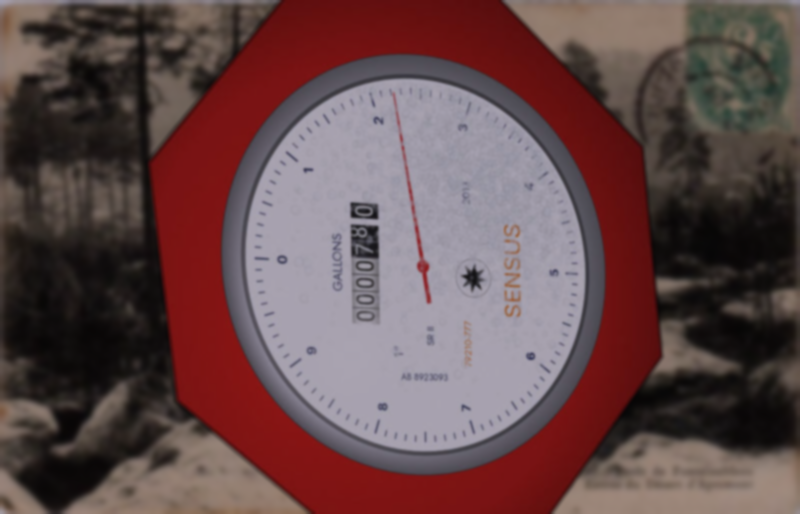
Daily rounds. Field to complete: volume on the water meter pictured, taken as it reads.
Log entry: 782.2 gal
